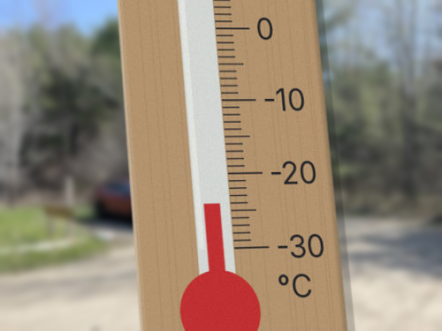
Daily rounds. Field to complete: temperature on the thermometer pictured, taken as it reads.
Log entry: -24 °C
